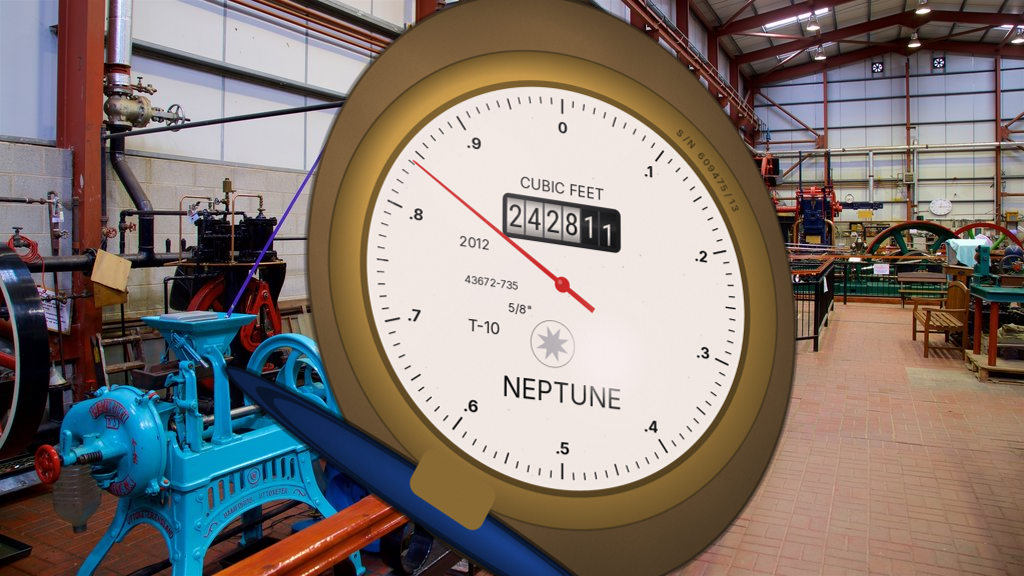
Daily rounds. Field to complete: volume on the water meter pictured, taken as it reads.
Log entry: 242810.84 ft³
